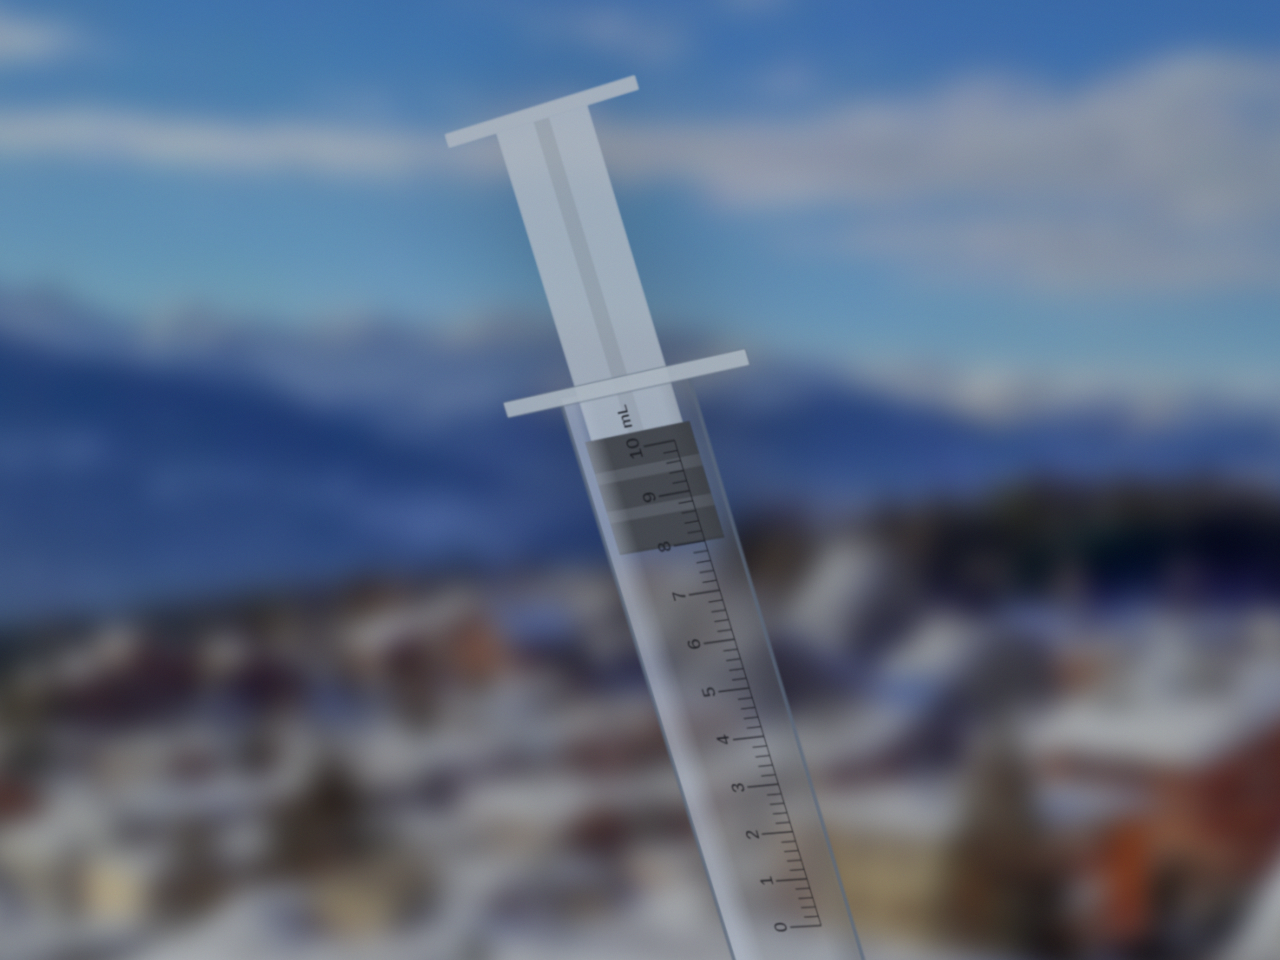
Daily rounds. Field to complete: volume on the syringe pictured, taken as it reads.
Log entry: 8 mL
